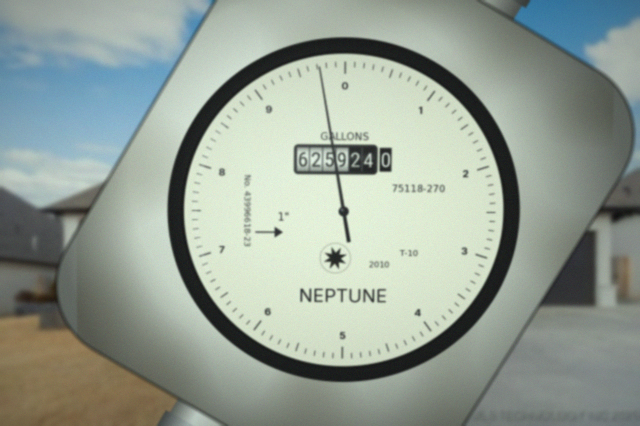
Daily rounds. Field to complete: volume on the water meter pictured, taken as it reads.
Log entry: 6259239.7 gal
